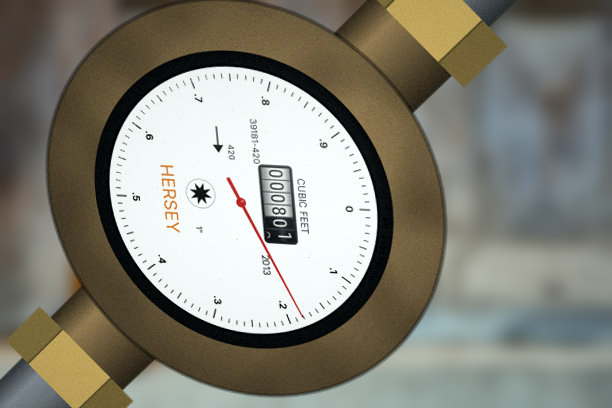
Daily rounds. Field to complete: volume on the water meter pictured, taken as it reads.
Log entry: 801.18 ft³
